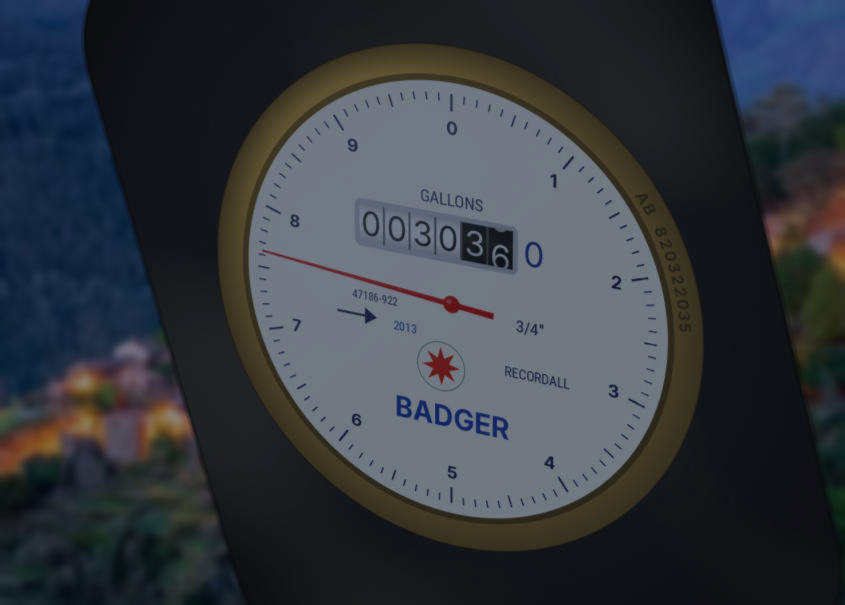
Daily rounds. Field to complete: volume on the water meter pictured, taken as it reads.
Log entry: 30357.6 gal
